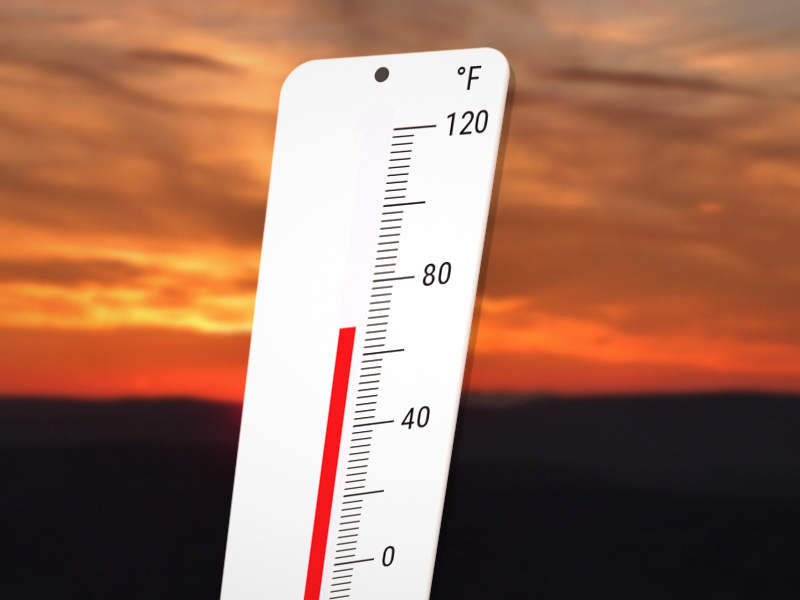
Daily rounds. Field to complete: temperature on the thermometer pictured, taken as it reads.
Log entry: 68 °F
